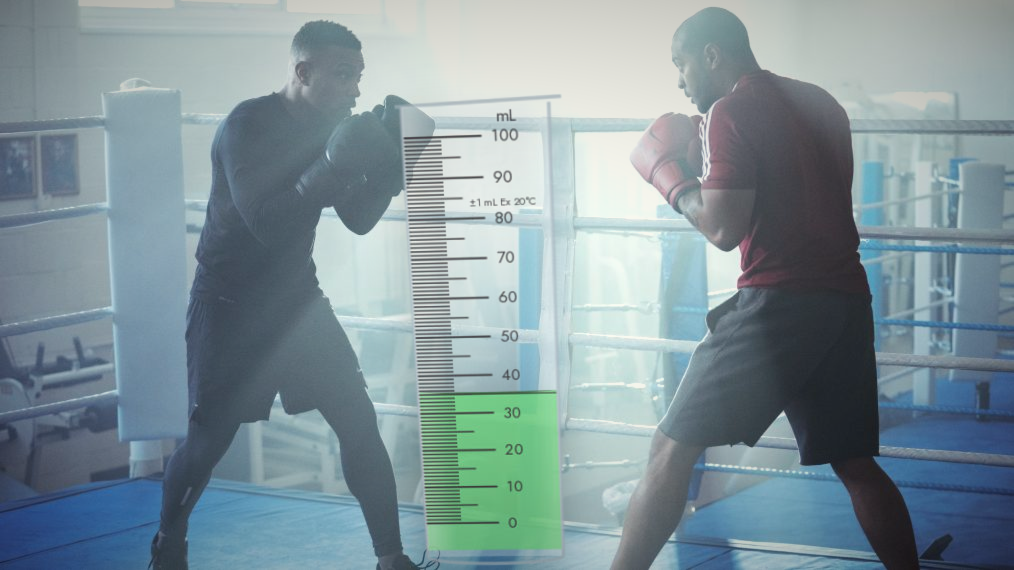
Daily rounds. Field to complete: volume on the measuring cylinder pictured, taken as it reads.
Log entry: 35 mL
